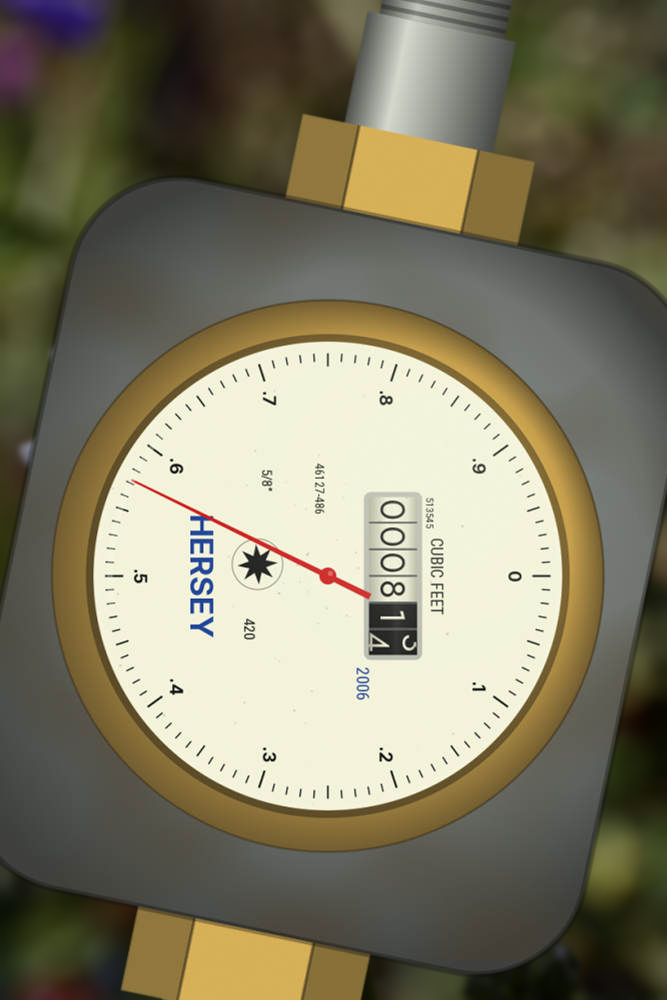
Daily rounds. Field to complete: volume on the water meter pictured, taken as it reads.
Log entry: 813.57 ft³
